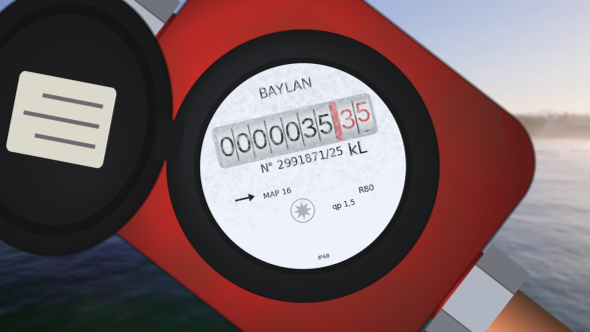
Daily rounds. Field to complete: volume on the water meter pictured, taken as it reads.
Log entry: 35.35 kL
